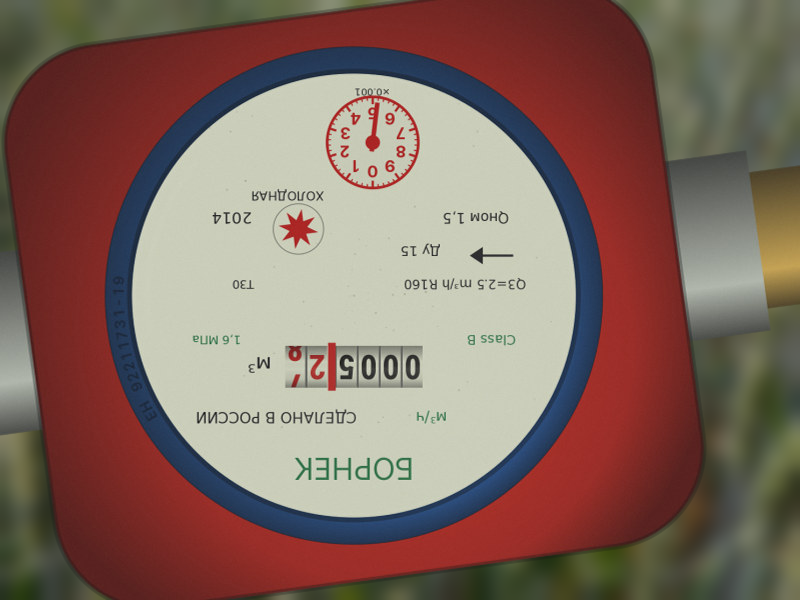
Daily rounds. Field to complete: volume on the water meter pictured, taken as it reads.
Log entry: 5.275 m³
